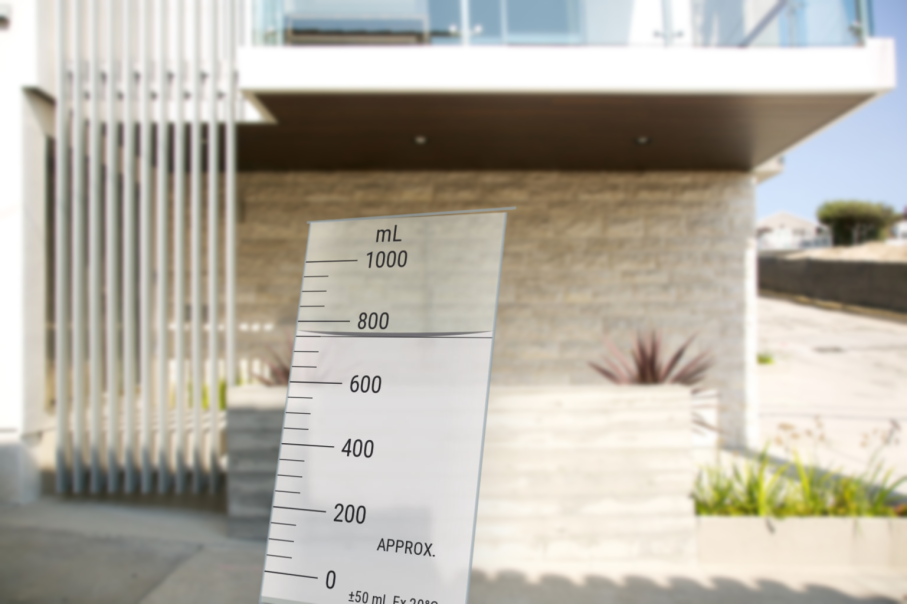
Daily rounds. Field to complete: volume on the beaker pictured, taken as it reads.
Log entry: 750 mL
